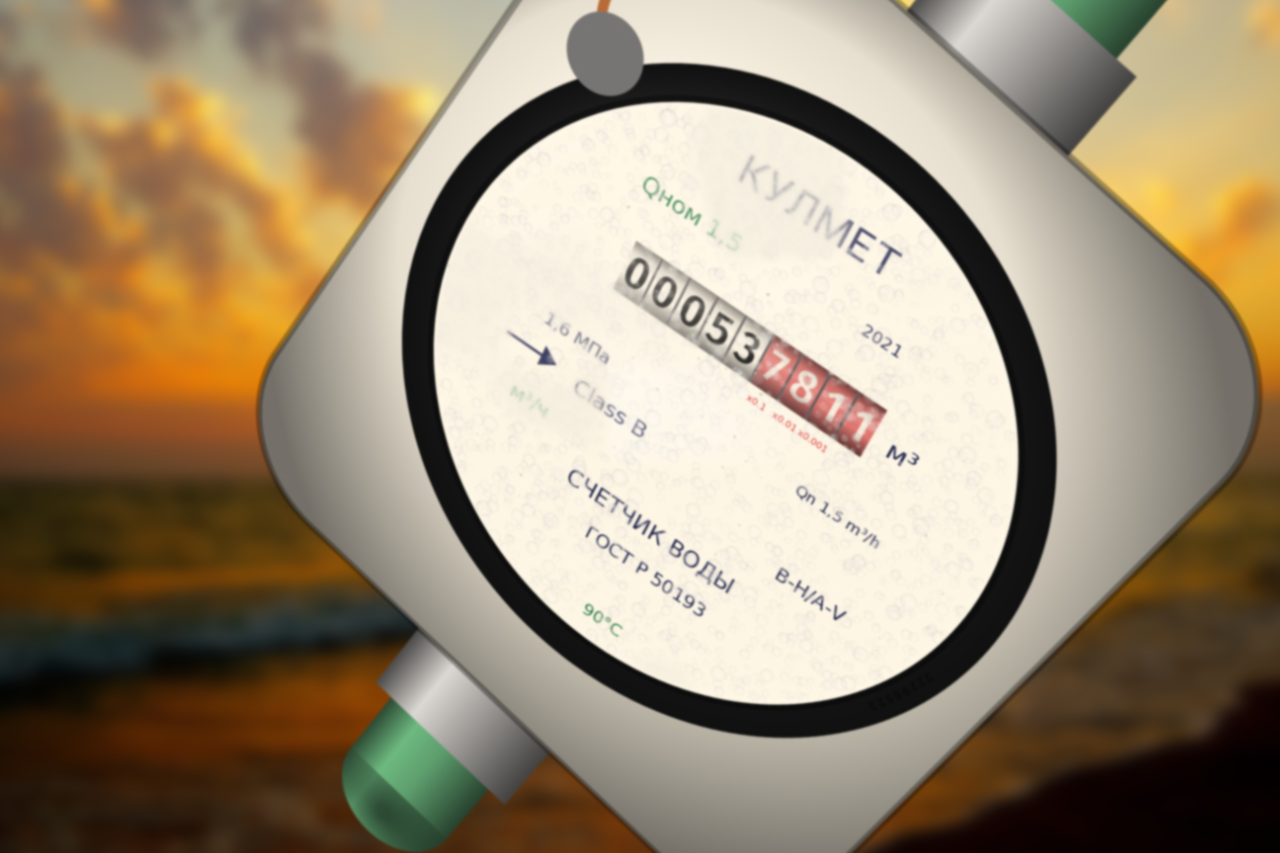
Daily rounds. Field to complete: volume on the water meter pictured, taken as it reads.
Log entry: 53.7811 m³
